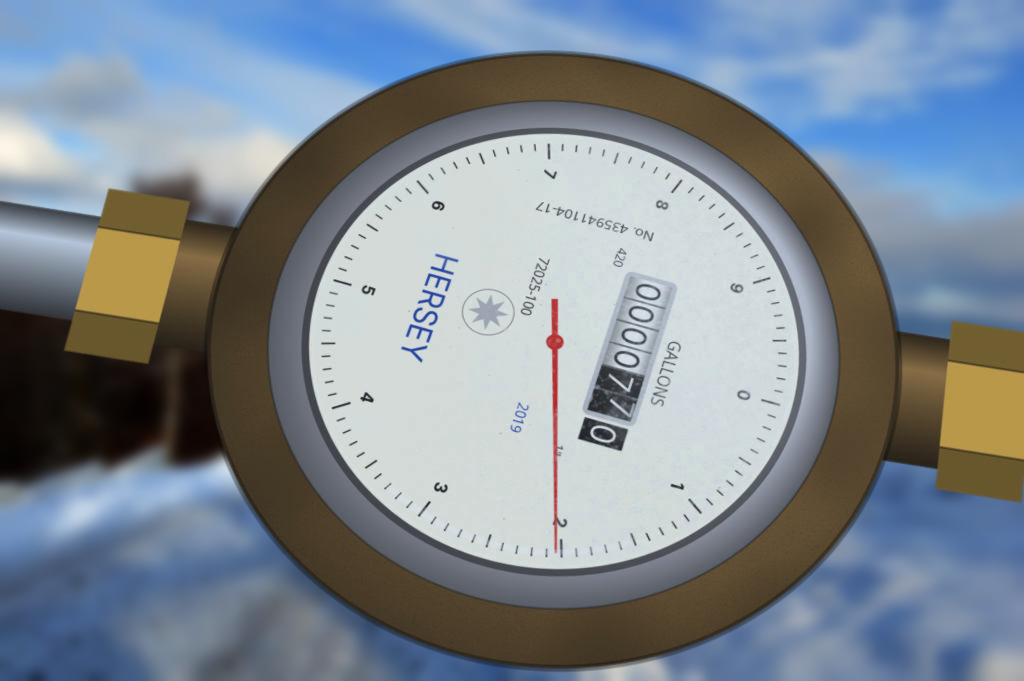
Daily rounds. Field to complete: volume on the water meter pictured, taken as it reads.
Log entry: 772.0 gal
